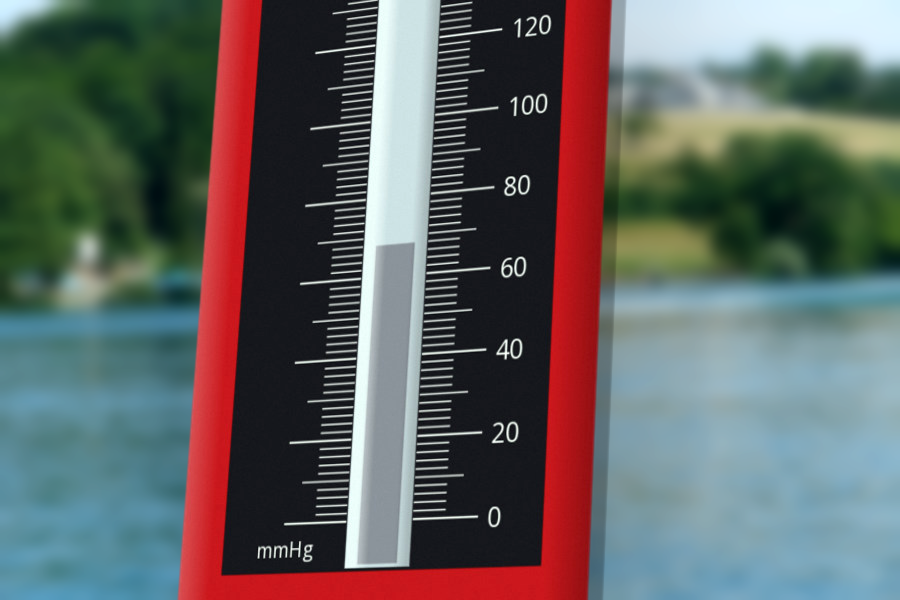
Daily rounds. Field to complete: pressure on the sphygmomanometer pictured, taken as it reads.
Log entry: 68 mmHg
